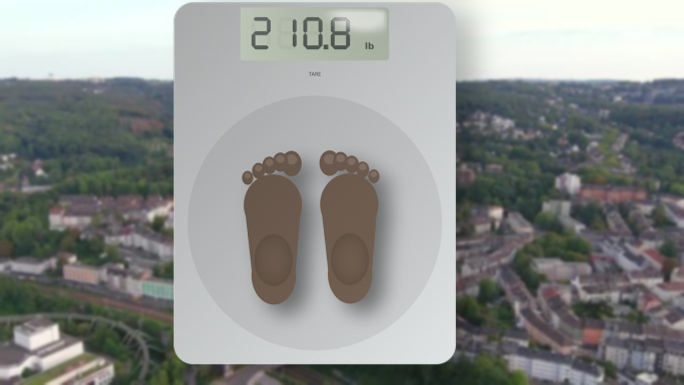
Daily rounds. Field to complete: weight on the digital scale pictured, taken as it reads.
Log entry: 210.8 lb
